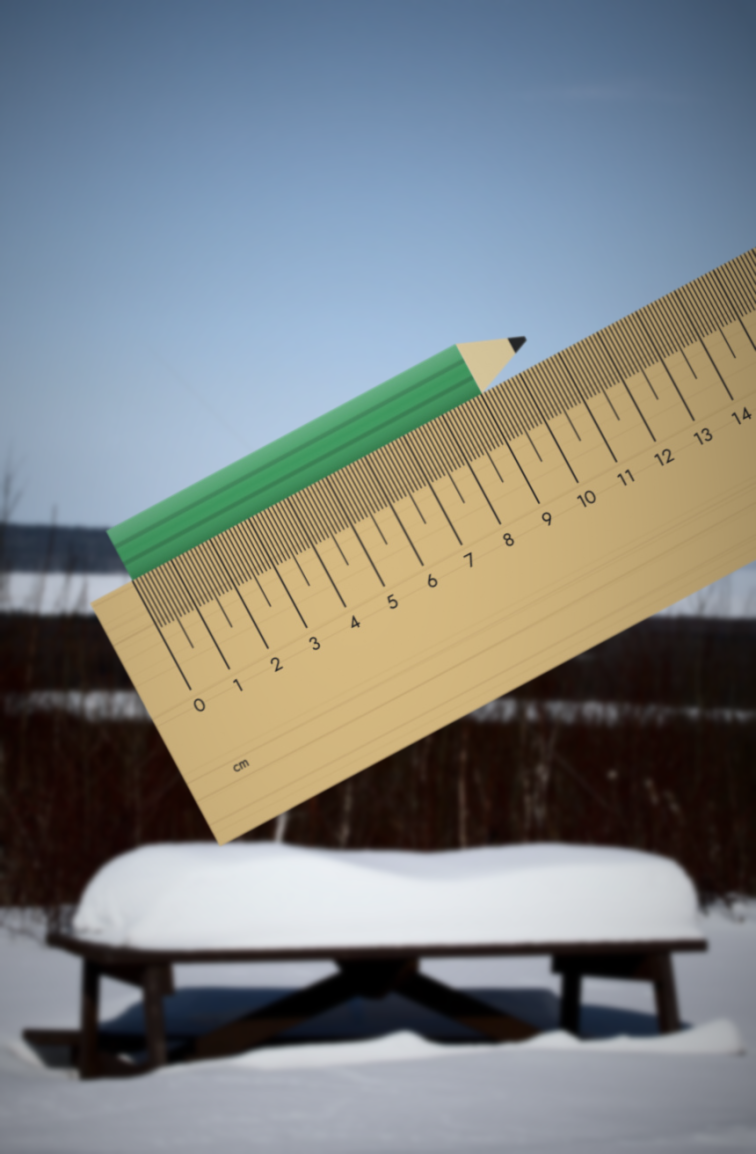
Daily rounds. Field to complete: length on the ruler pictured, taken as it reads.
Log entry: 10.5 cm
